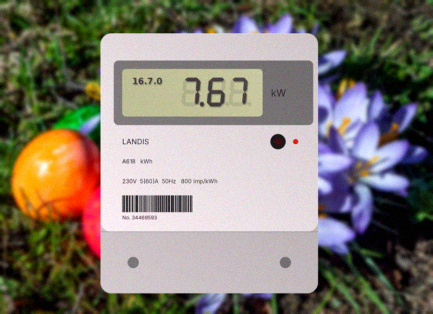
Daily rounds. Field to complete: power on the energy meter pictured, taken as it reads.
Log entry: 7.67 kW
